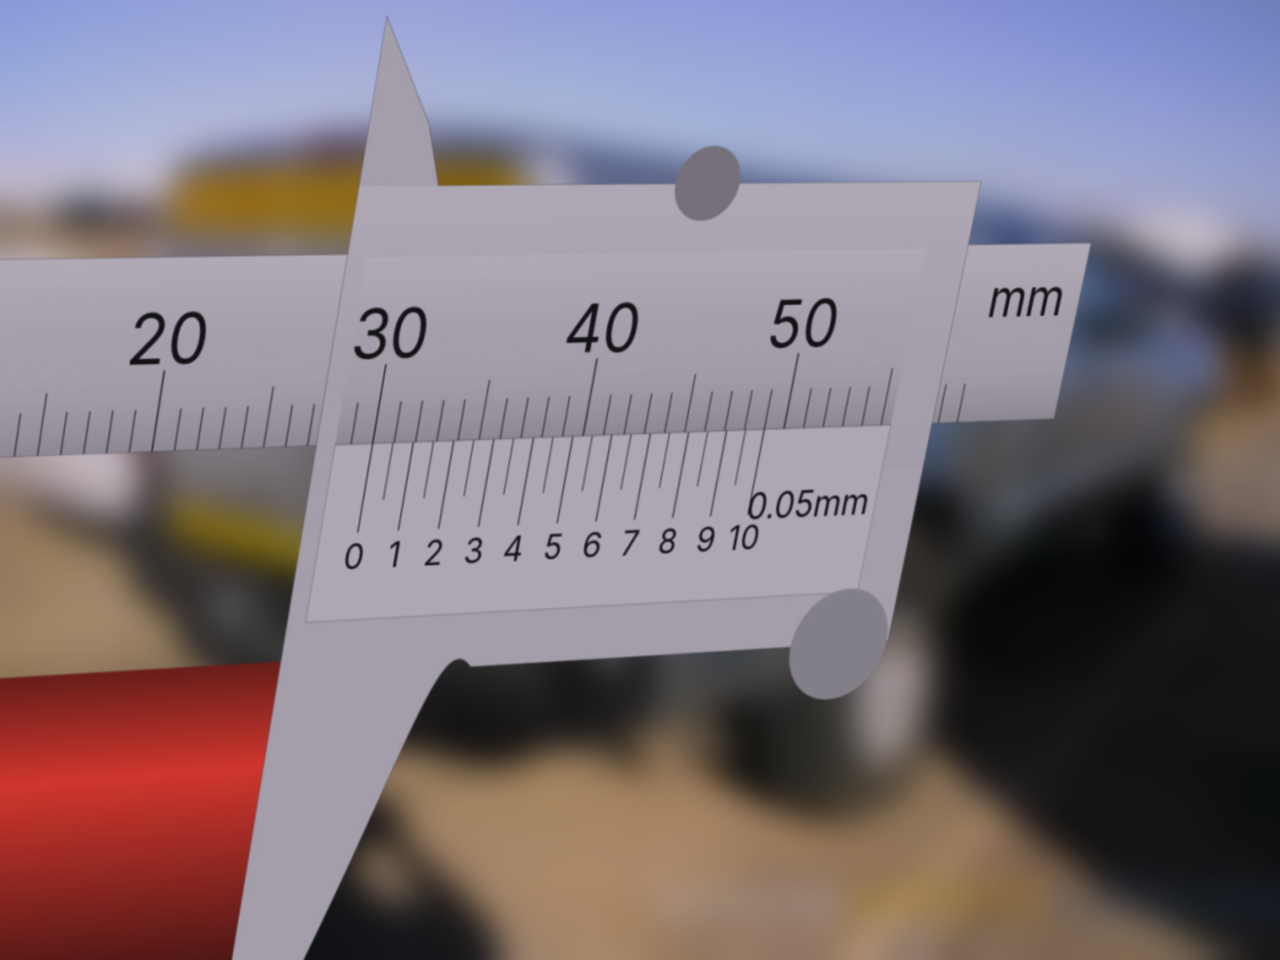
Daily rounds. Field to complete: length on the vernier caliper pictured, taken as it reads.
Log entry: 30.0 mm
